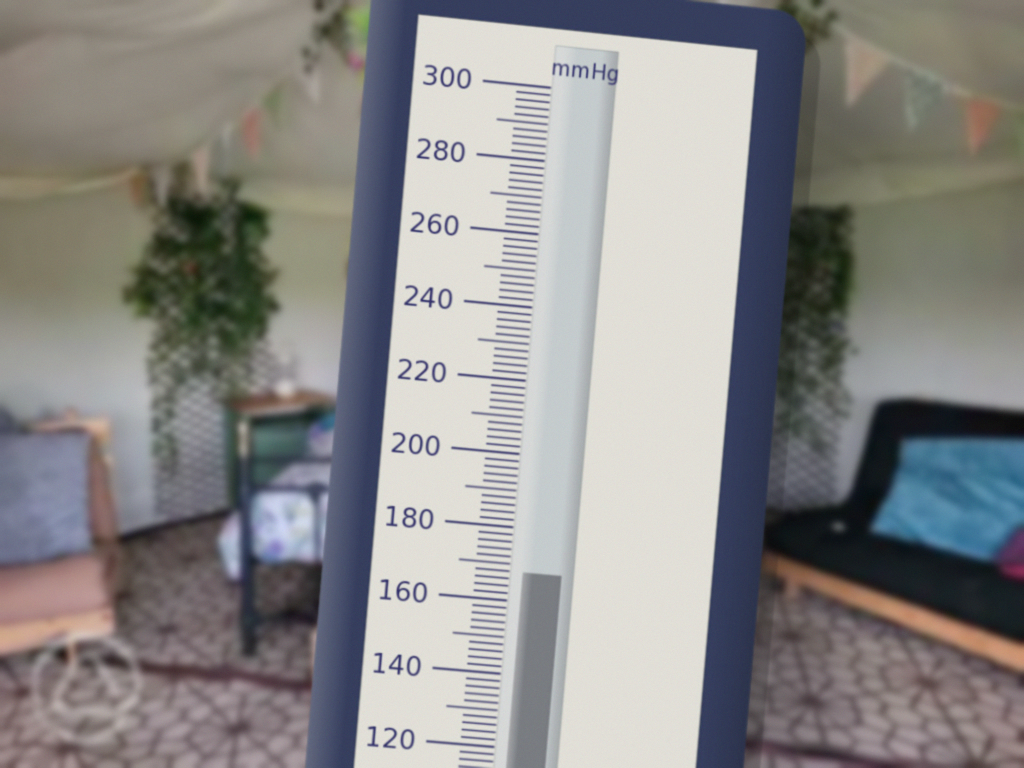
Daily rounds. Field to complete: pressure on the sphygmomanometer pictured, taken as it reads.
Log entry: 168 mmHg
